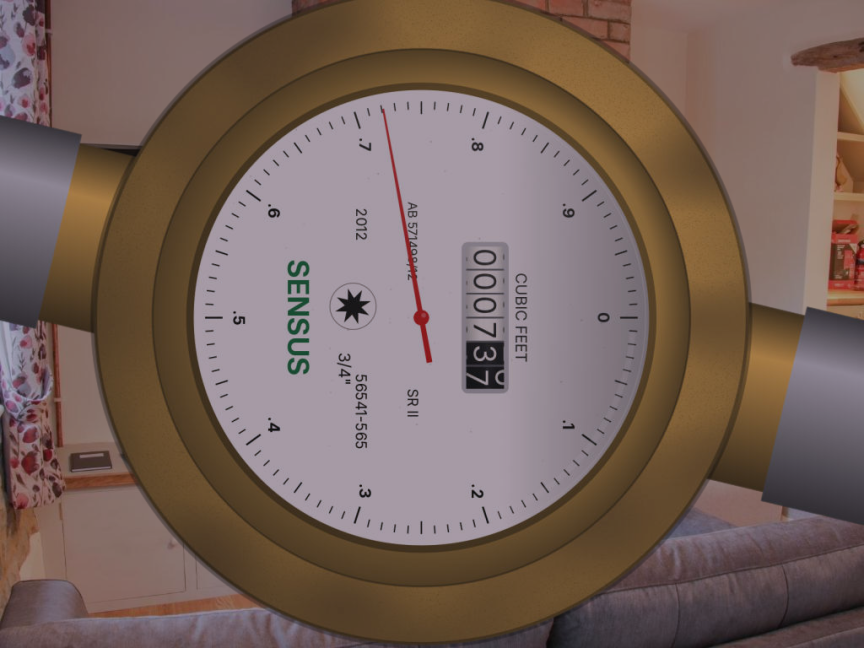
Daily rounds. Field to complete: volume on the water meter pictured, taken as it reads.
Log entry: 736.72 ft³
